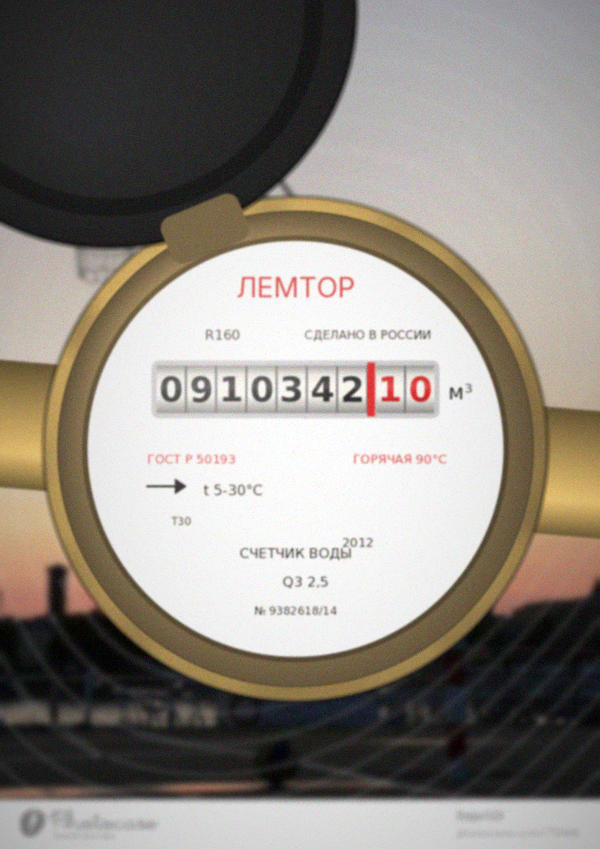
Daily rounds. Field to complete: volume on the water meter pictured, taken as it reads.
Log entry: 910342.10 m³
